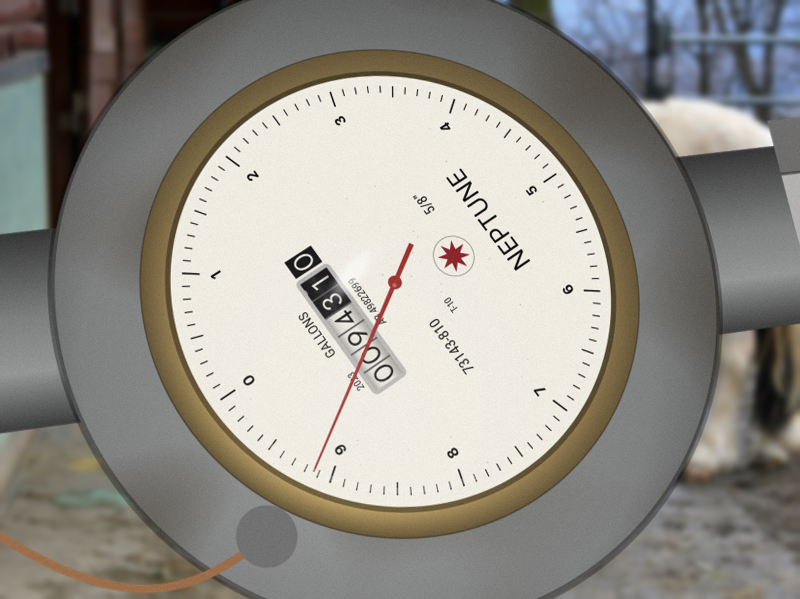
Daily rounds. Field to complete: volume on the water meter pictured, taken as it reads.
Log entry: 94309.1 gal
